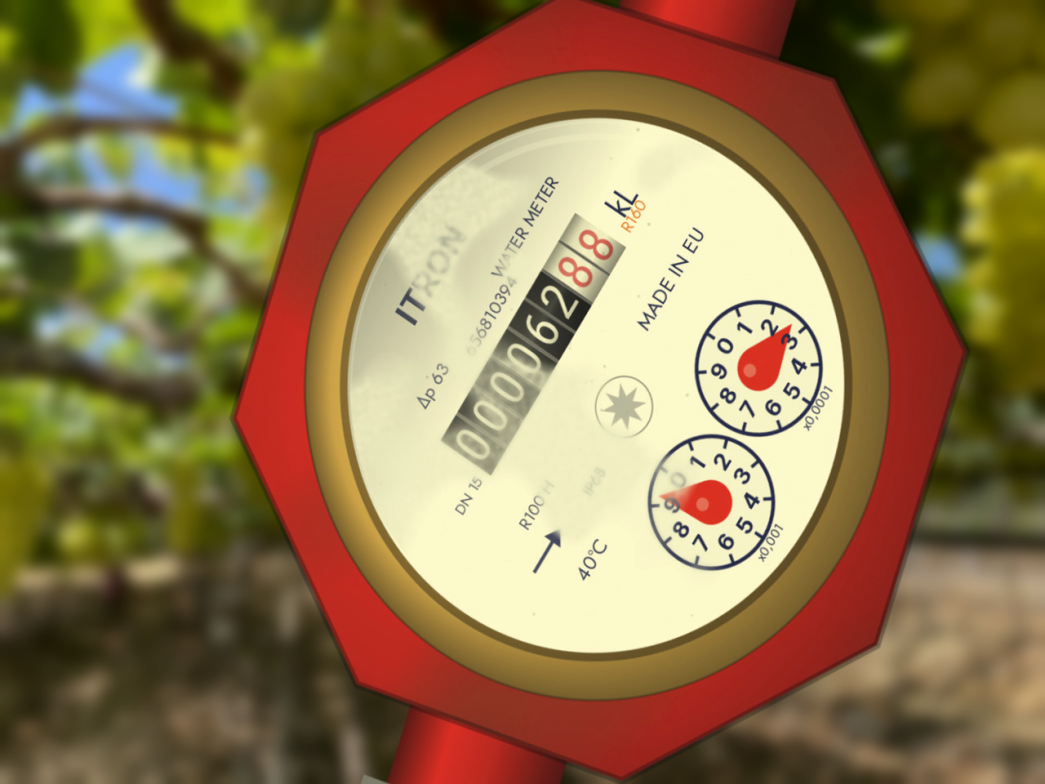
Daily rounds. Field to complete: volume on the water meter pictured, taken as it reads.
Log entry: 62.8792 kL
